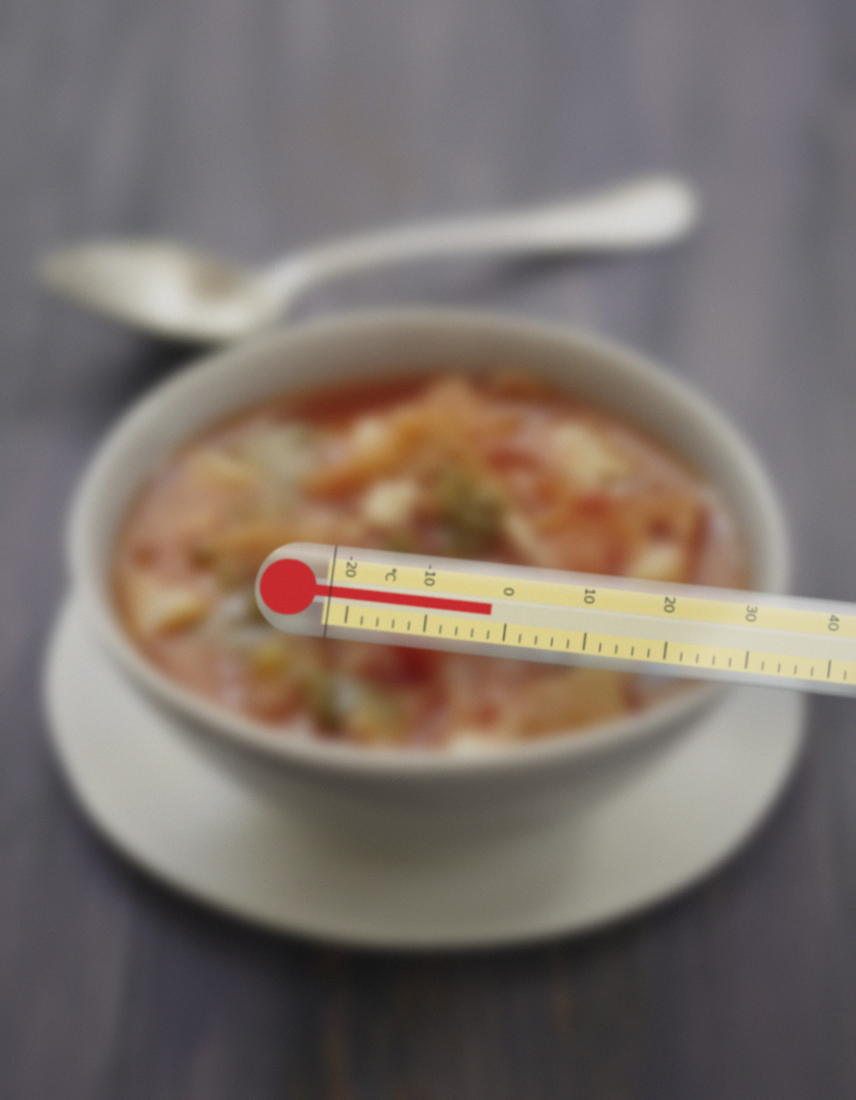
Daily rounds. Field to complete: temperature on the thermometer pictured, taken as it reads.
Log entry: -2 °C
